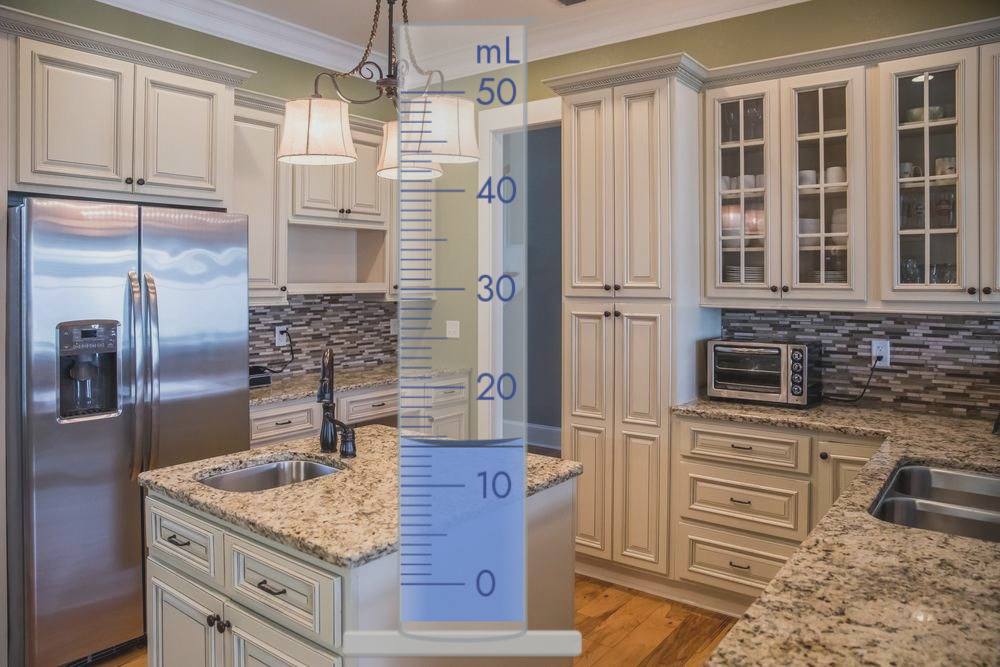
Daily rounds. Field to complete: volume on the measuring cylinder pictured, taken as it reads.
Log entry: 14 mL
